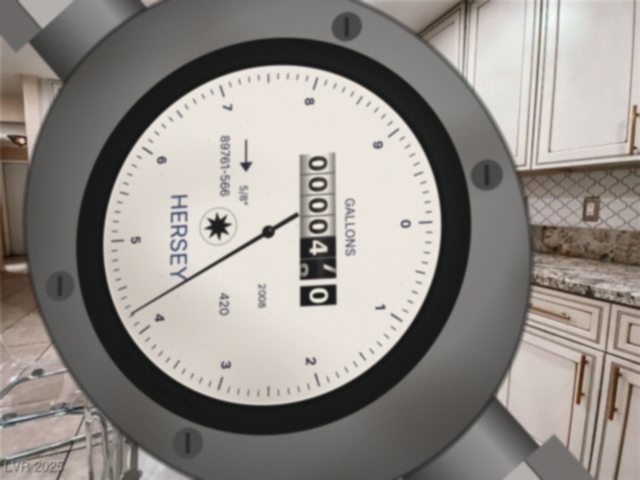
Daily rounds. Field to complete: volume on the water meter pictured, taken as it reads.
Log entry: 474.2 gal
